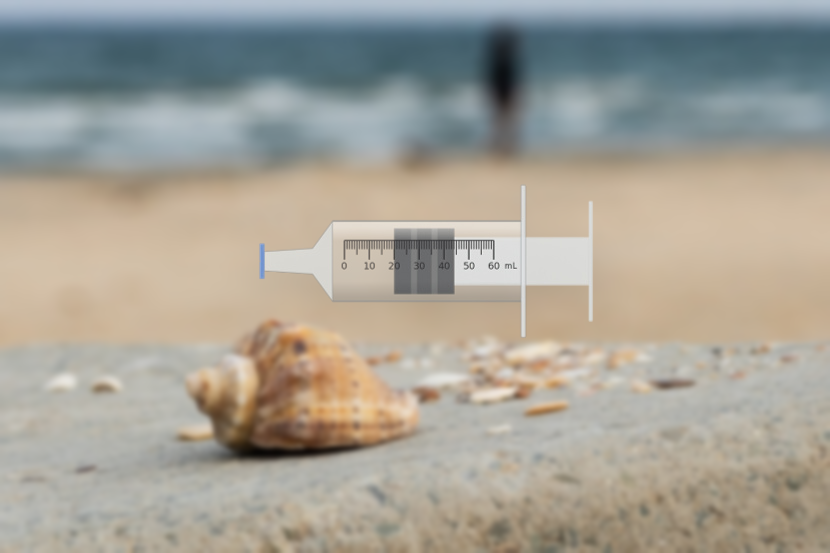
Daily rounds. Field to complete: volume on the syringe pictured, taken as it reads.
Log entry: 20 mL
